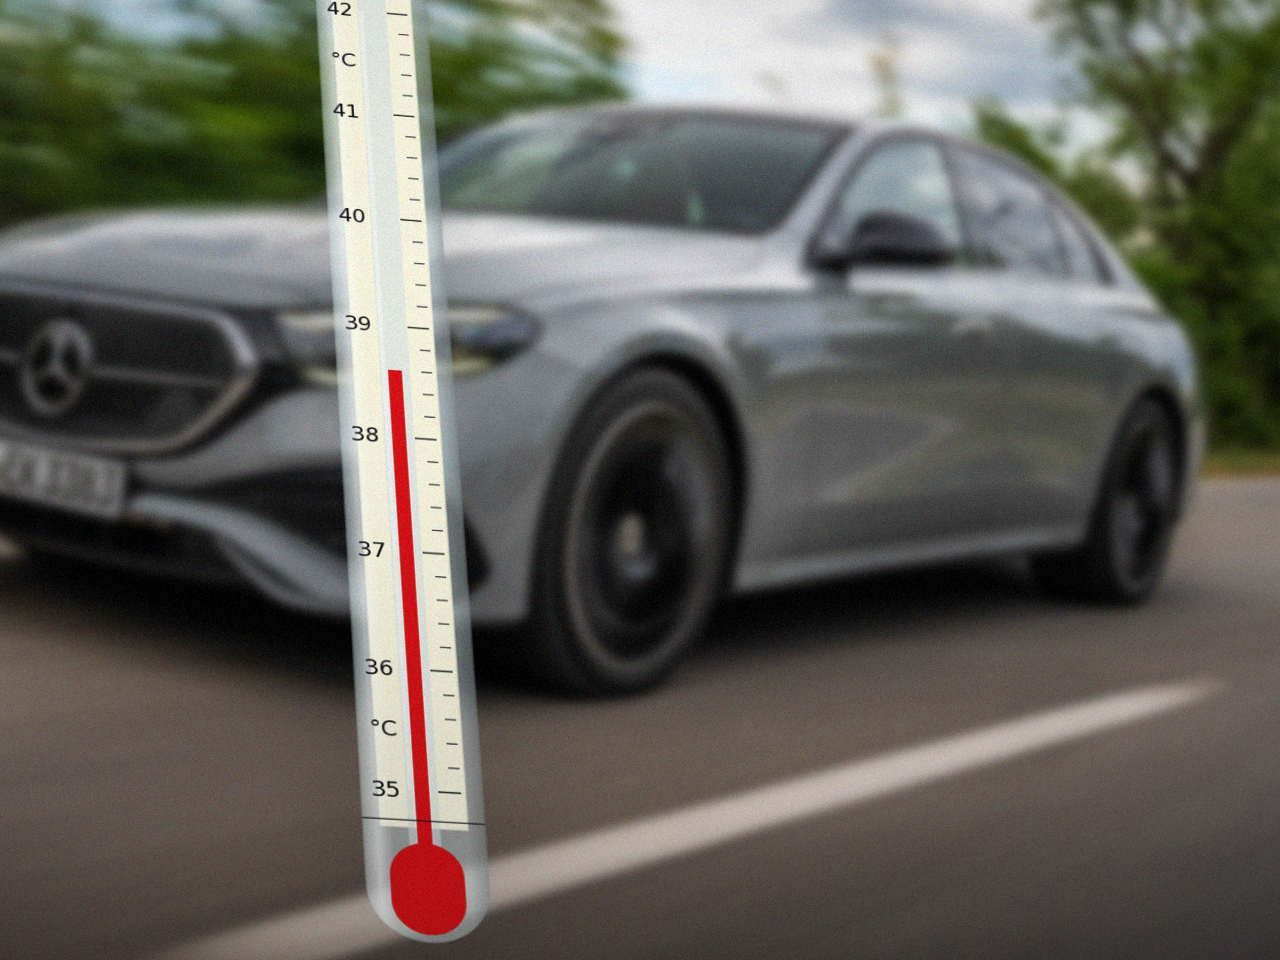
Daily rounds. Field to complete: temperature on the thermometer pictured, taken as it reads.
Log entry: 38.6 °C
